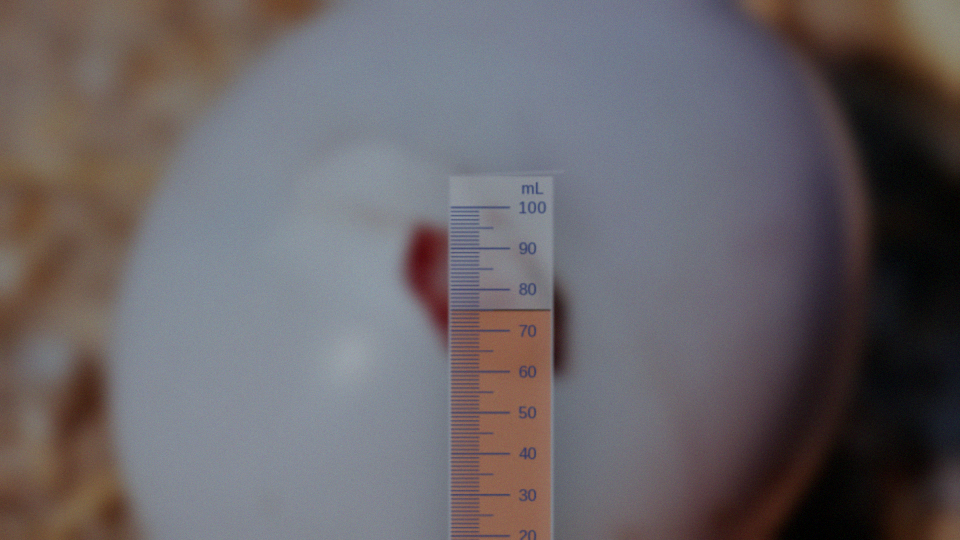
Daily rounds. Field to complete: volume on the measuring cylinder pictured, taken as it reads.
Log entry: 75 mL
